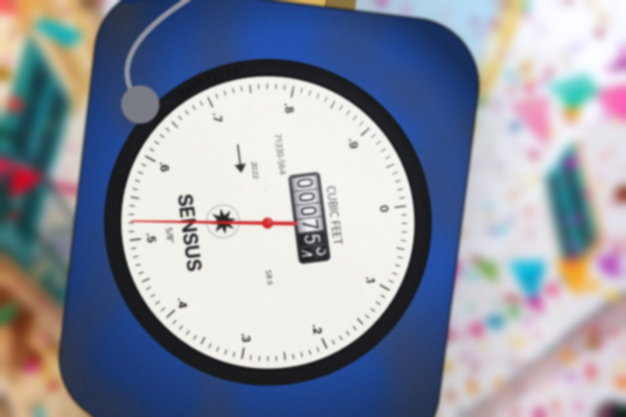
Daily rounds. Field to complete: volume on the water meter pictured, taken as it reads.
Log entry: 753.52 ft³
